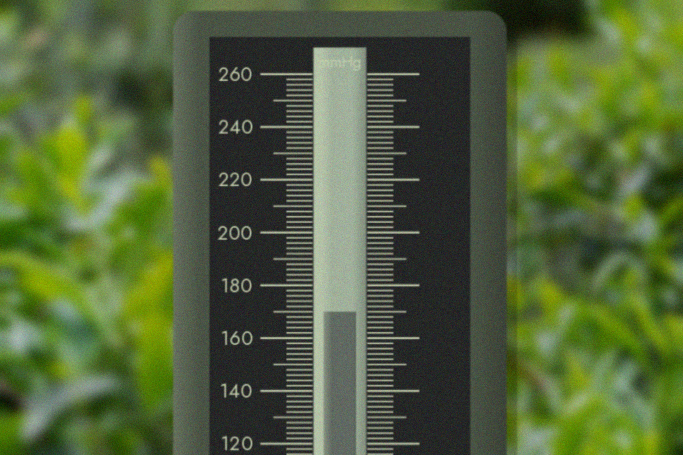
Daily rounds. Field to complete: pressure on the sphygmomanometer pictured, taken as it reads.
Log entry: 170 mmHg
